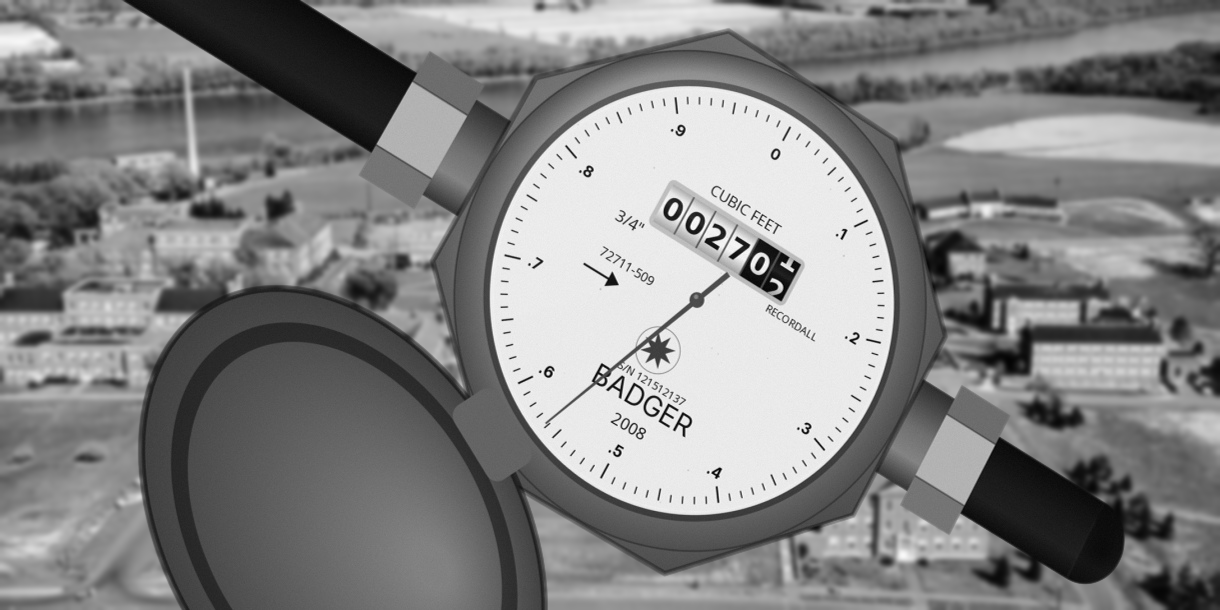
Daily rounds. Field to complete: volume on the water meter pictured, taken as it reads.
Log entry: 2701.56 ft³
